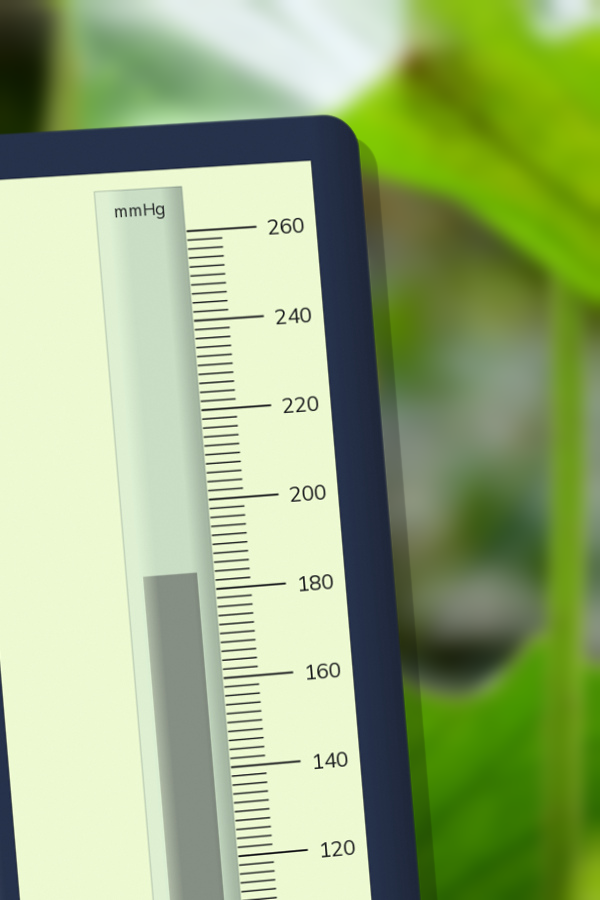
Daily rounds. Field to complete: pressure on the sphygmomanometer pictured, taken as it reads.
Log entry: 184 mmHg
